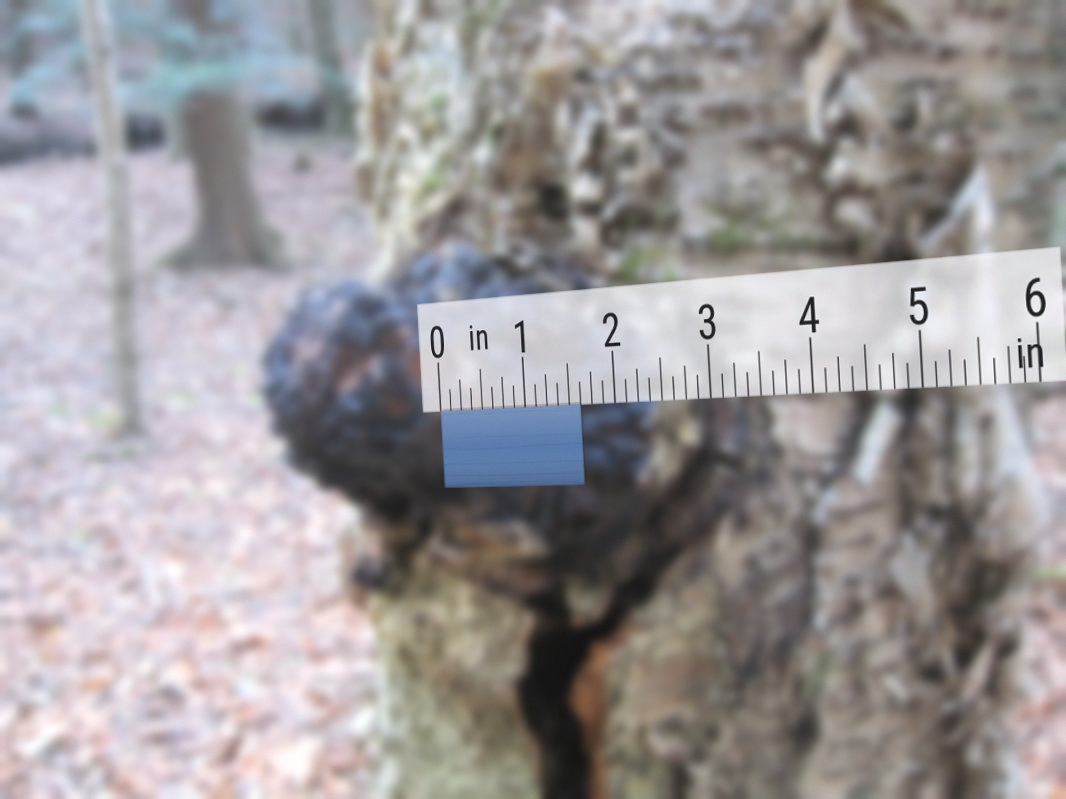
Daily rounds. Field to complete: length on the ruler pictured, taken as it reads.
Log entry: 1.625 in
